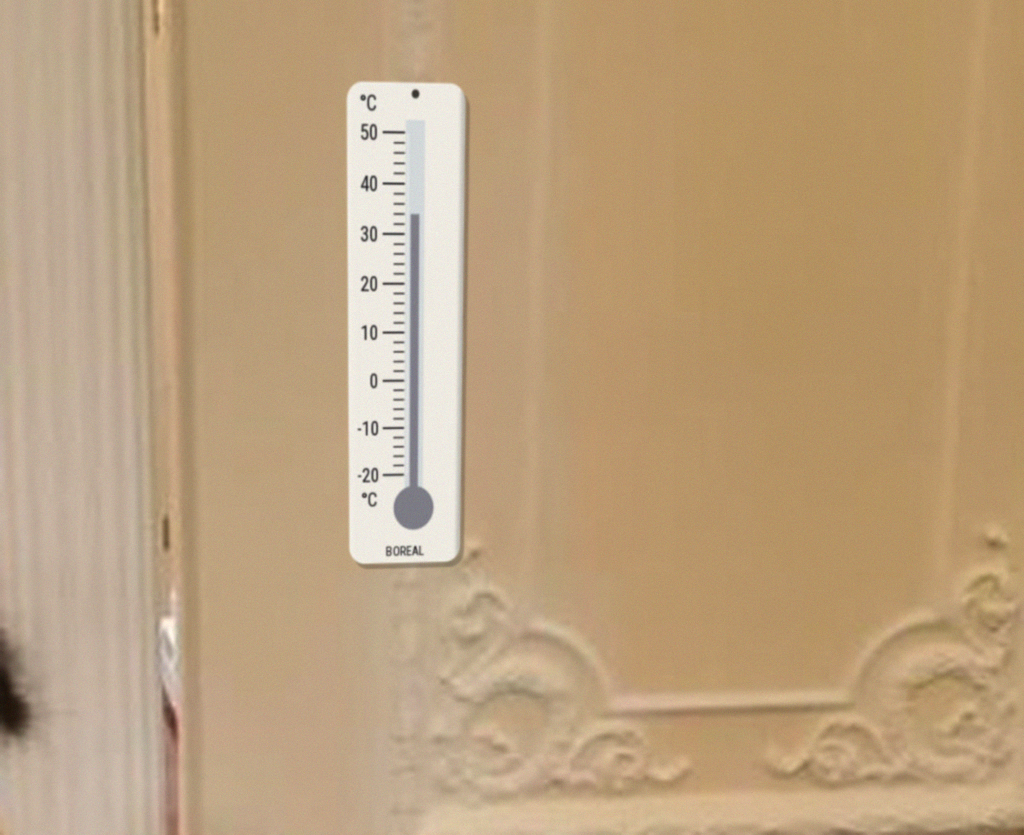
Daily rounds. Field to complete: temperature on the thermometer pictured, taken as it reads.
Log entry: 34 °C
